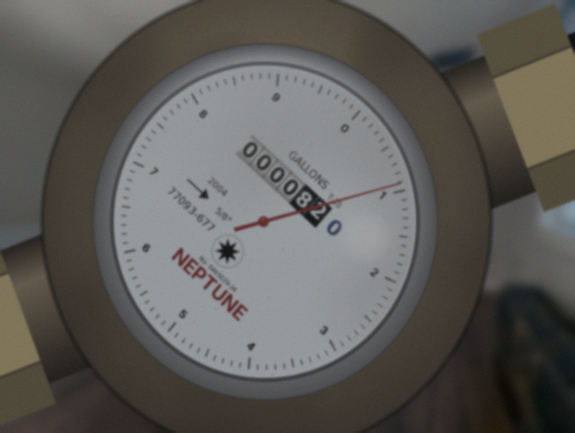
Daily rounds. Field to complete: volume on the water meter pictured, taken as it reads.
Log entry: 820.9 gal
